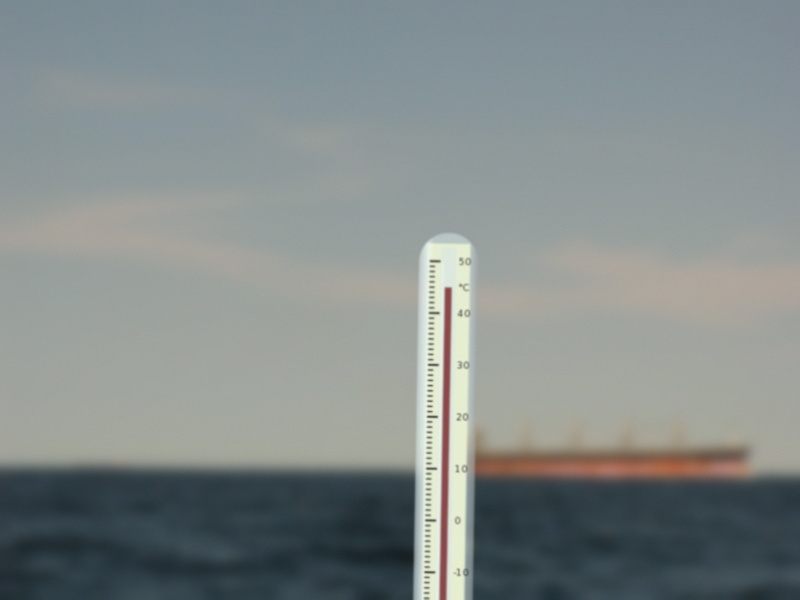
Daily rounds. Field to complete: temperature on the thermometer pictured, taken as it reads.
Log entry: 45 °C
